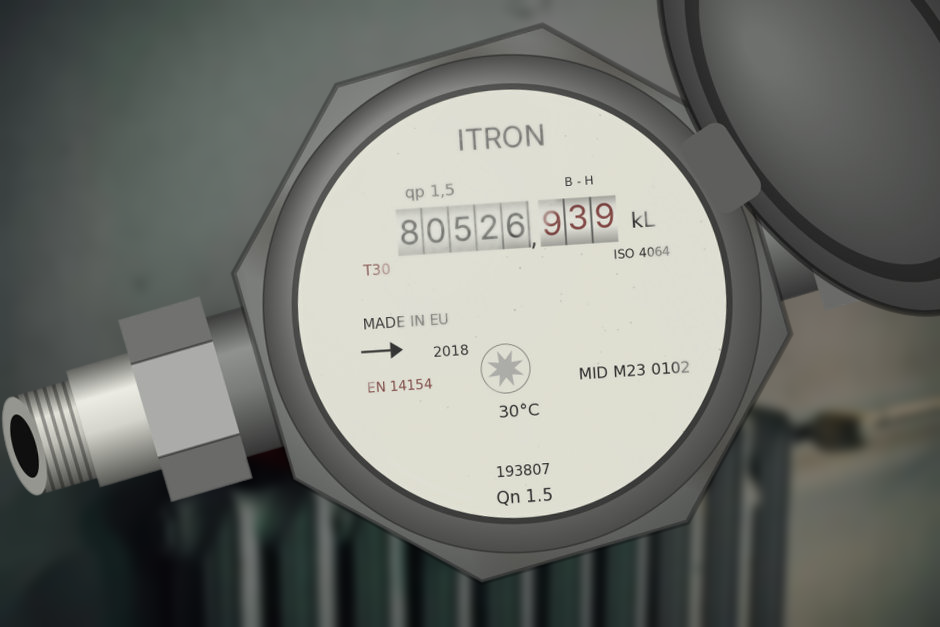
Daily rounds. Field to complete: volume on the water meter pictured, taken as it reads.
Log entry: 80526.939 kL
